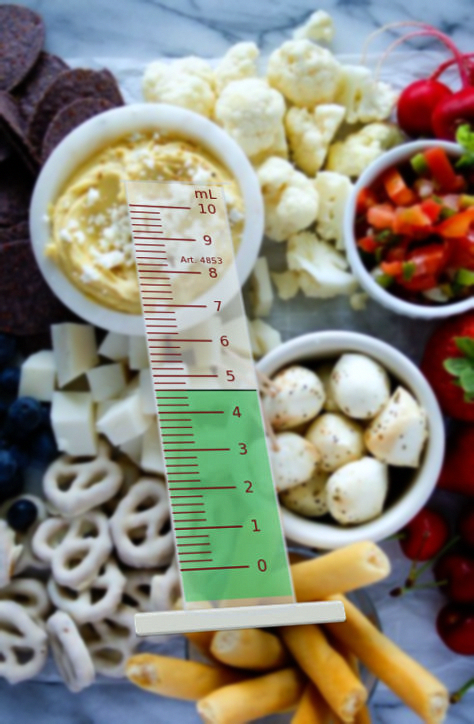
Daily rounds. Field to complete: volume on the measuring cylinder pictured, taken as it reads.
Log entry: 4.6 mL
